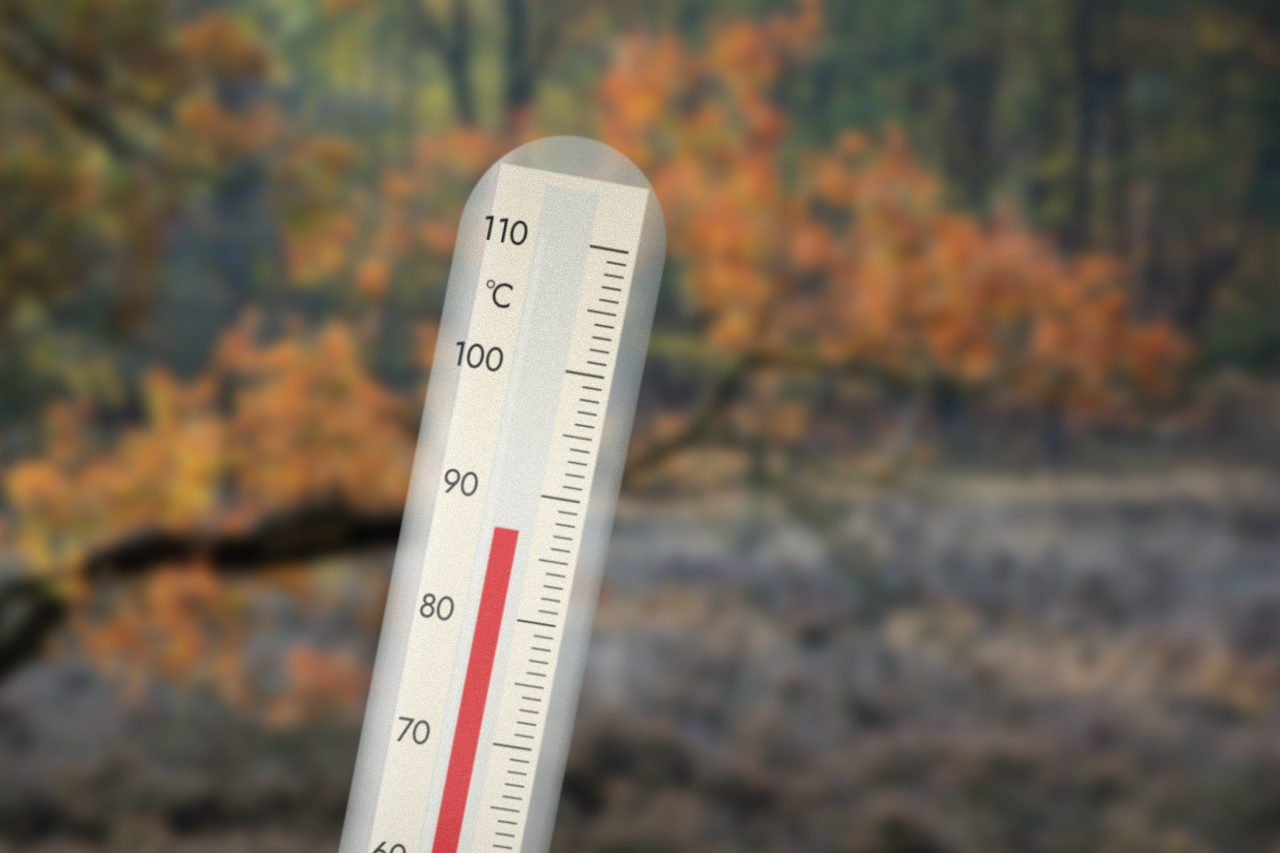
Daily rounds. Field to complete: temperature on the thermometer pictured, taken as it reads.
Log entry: 87 °C
